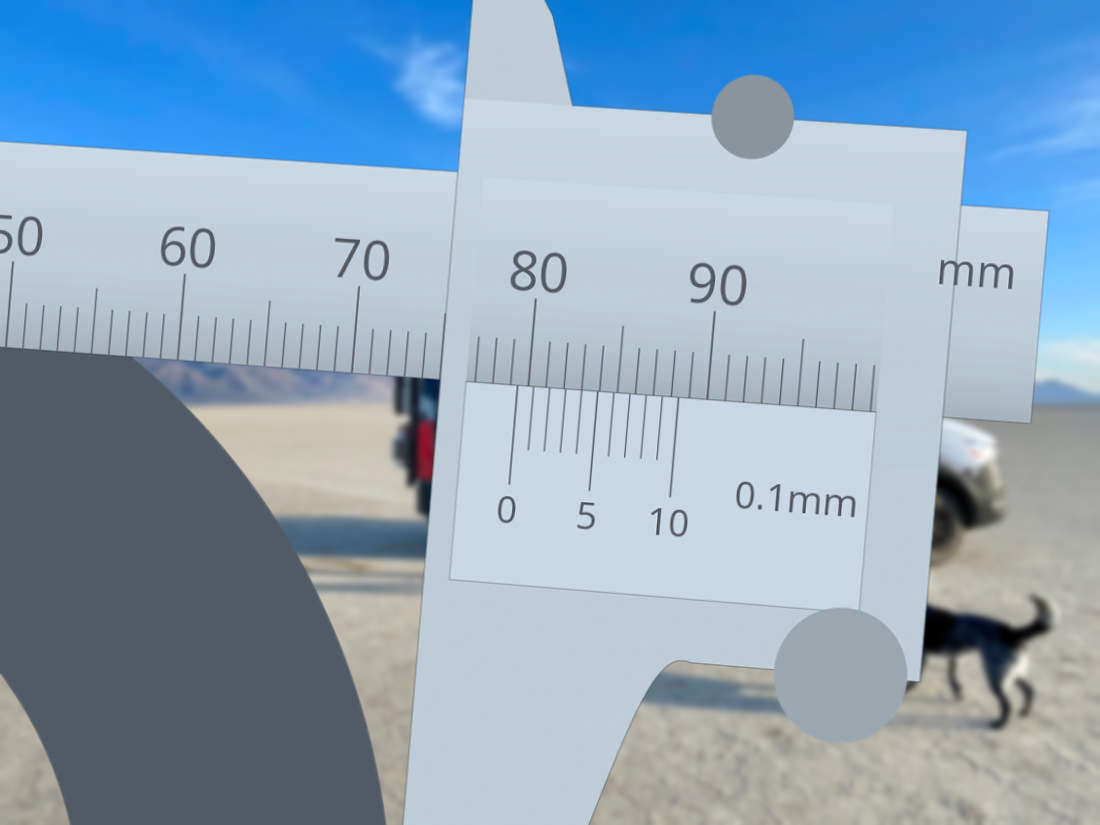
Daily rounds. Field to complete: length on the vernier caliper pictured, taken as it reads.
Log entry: 79.4 mm
